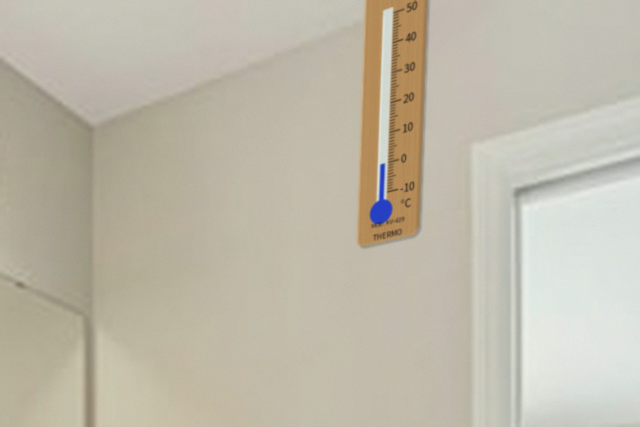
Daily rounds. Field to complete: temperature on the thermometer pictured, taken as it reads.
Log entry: 0 °C
